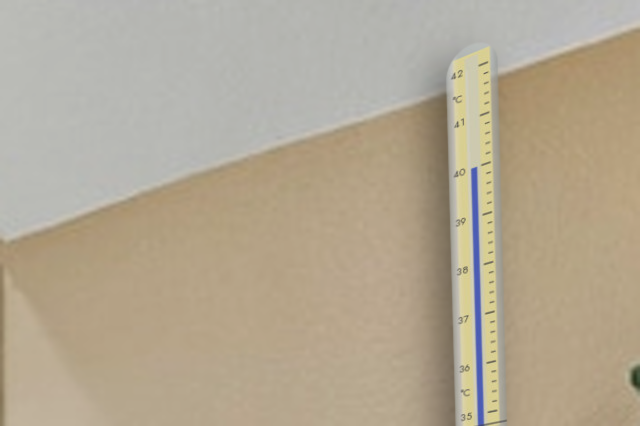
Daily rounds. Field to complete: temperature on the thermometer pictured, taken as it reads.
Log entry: 40 °C
